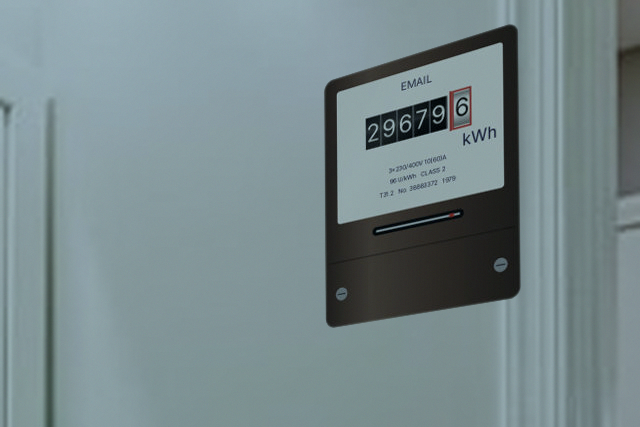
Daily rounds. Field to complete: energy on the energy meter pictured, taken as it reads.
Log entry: 29679.6 kWh
